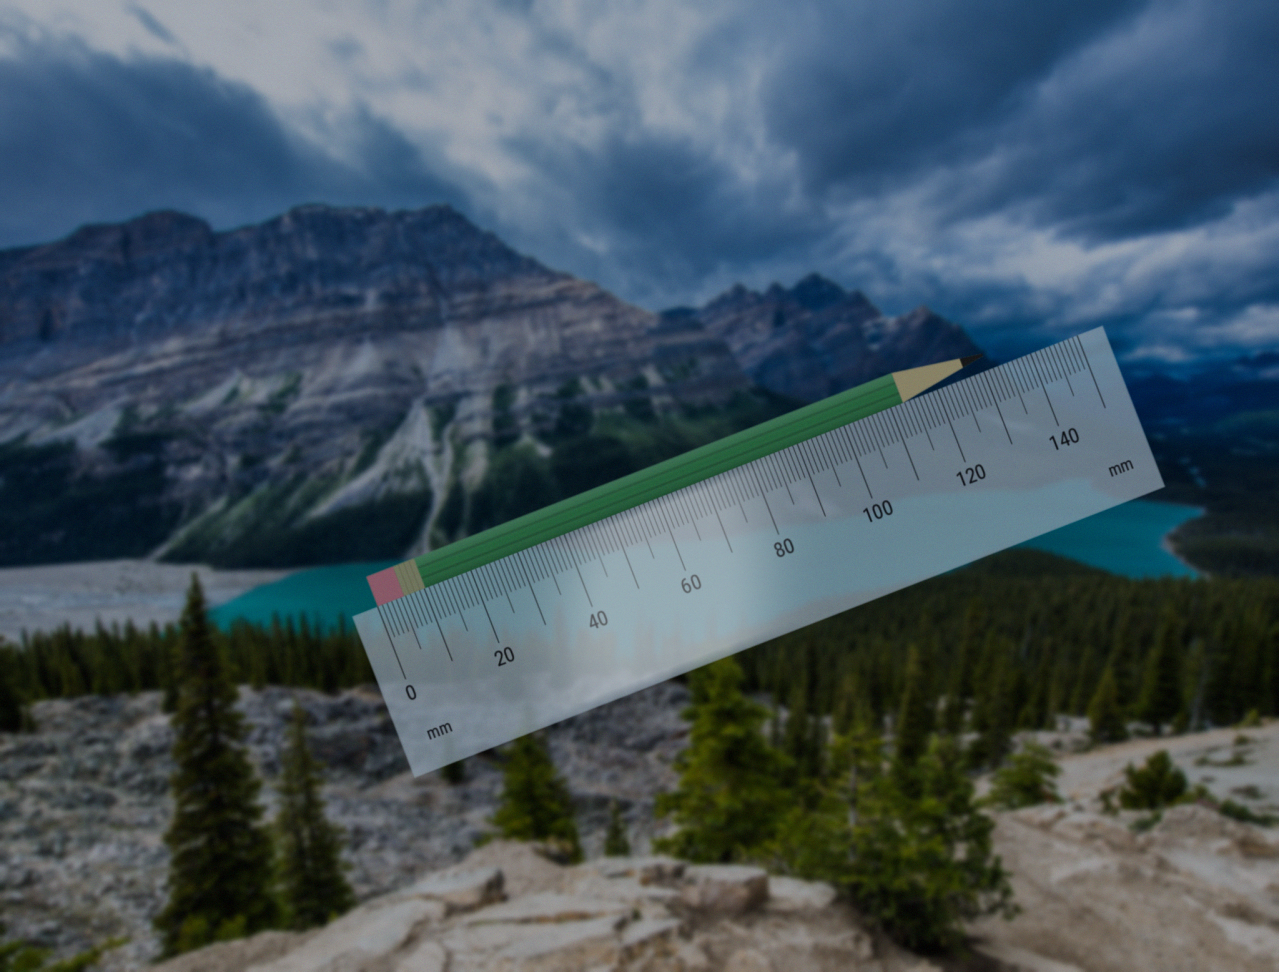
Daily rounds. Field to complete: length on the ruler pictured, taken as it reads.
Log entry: 131 mm
